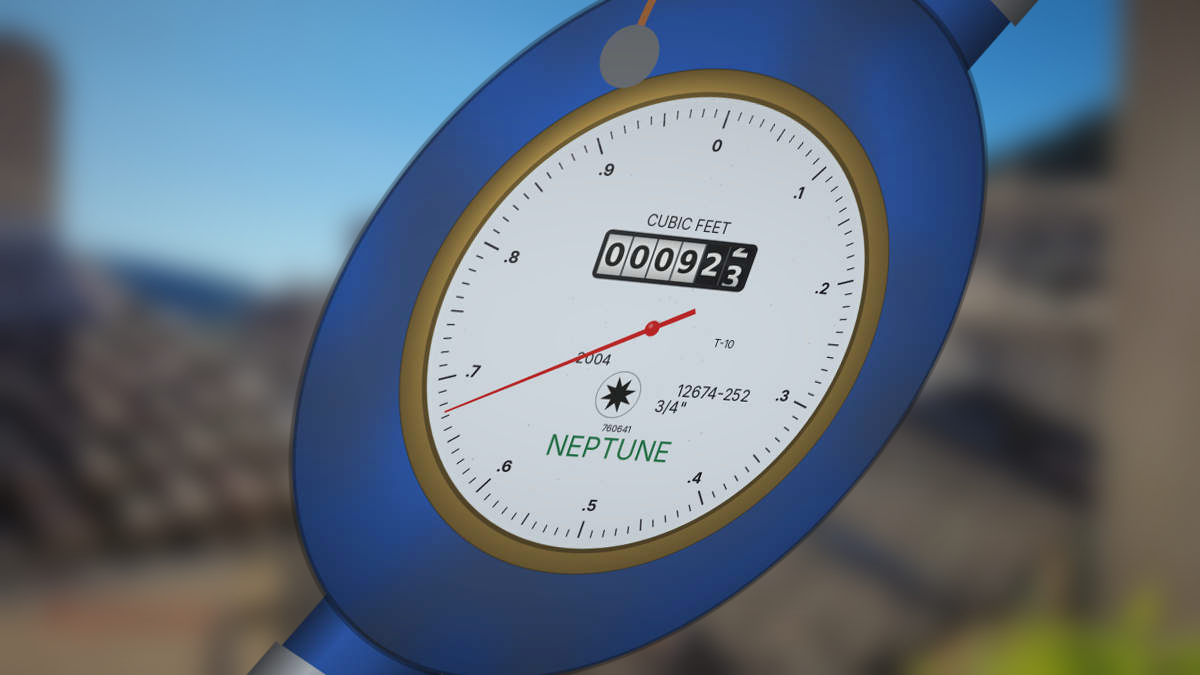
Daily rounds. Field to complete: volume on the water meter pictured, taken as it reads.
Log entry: 922.67 ft³
